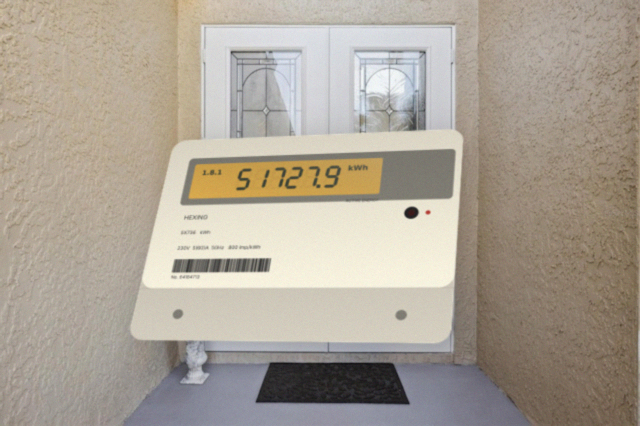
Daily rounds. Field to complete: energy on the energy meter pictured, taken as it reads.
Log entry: 51727.9 kWh
